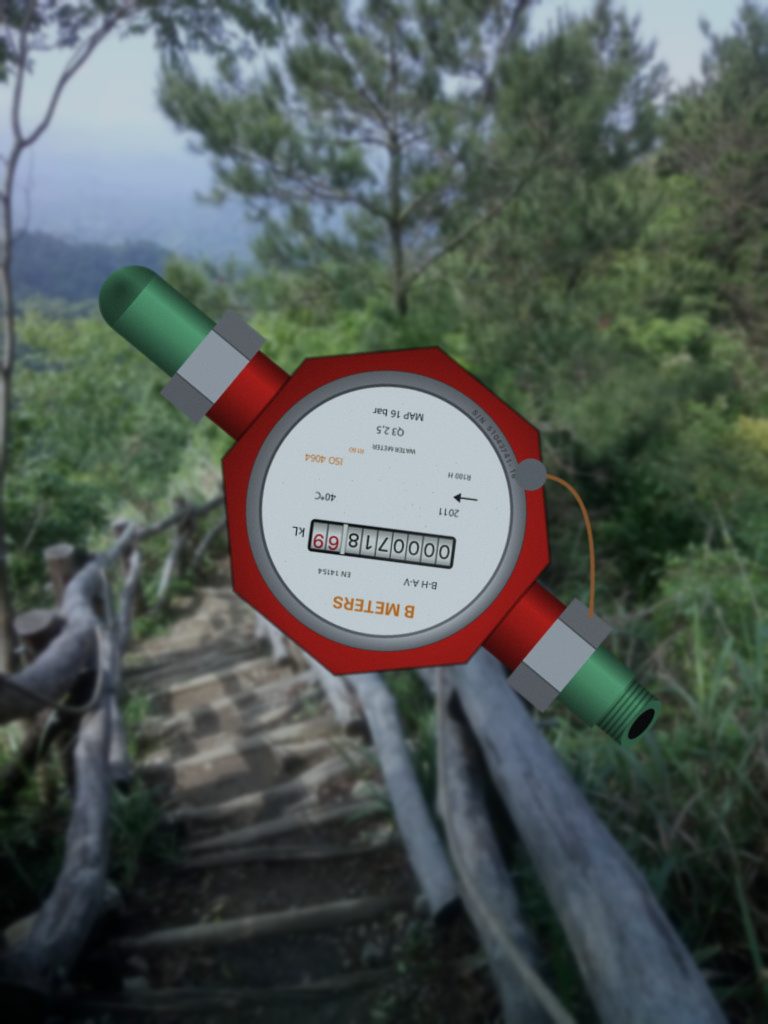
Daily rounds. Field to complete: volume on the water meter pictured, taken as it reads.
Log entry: 718.69 kL
